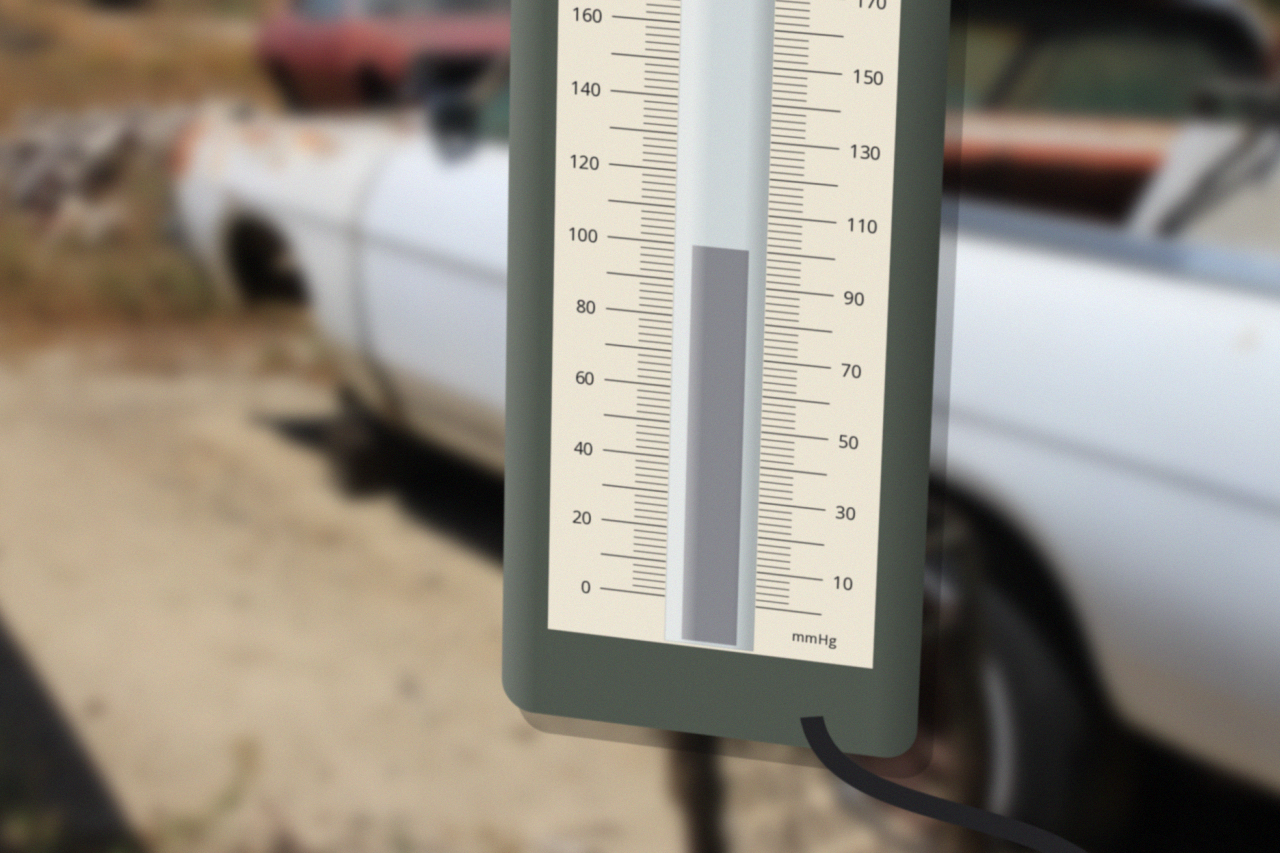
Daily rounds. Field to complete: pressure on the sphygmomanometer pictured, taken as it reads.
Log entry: 100 mmHg
